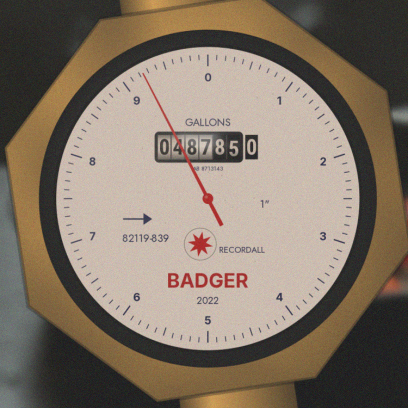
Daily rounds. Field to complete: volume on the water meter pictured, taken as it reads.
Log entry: 487849.2 gal
